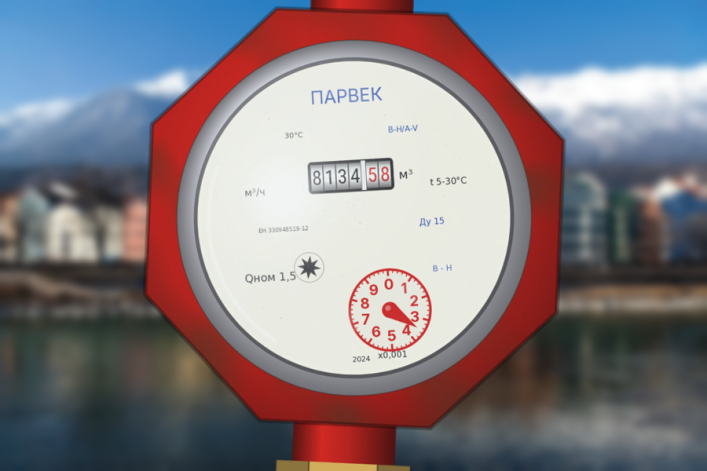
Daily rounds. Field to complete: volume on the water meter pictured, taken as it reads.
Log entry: 8134.583 m³
